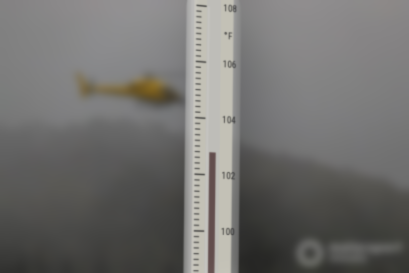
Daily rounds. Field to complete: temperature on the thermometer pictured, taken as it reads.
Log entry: 102.8 °F
